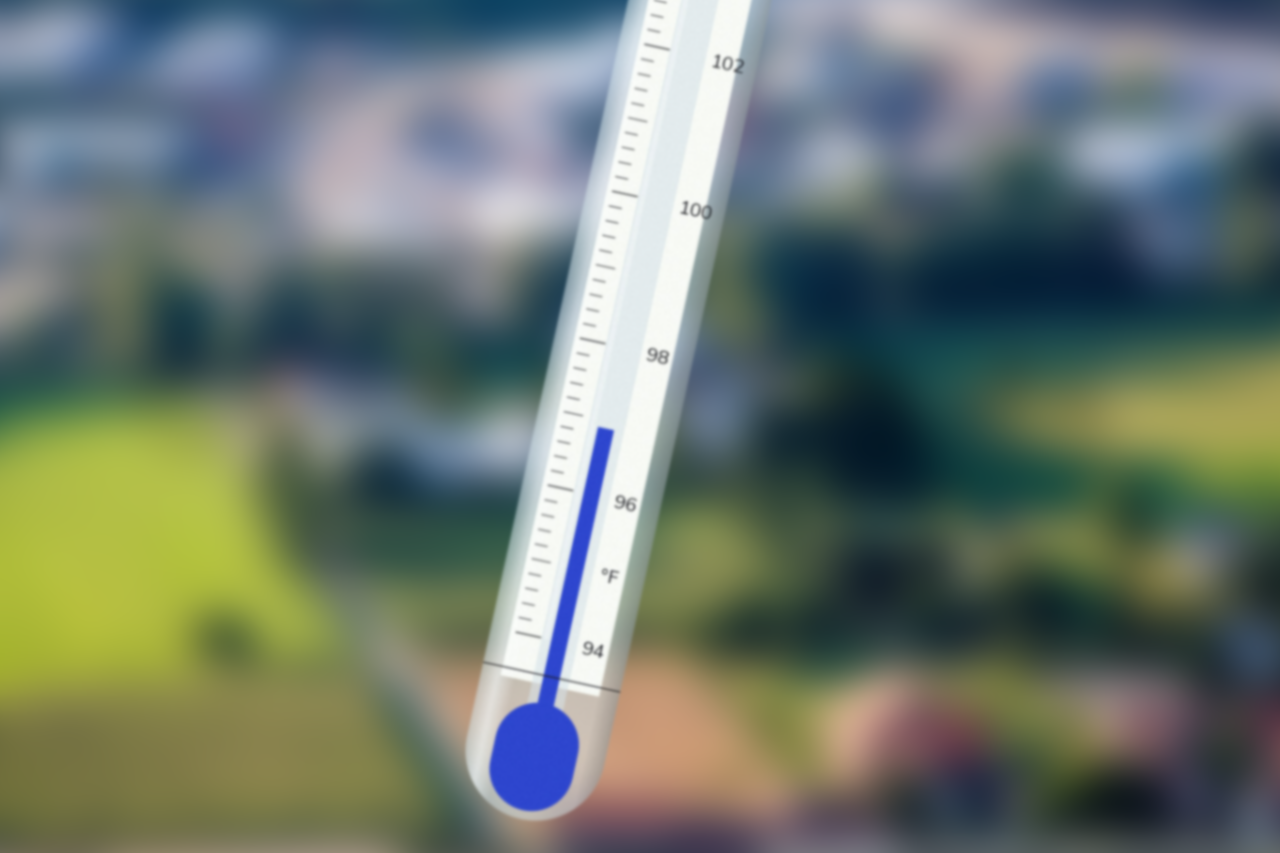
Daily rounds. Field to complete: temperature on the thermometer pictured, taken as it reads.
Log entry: 96.9 °F
